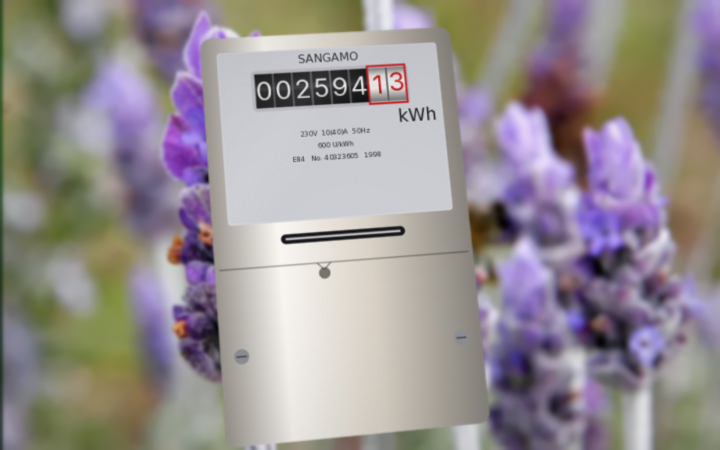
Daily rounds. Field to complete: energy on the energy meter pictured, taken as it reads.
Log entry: 2594.13 kWh
